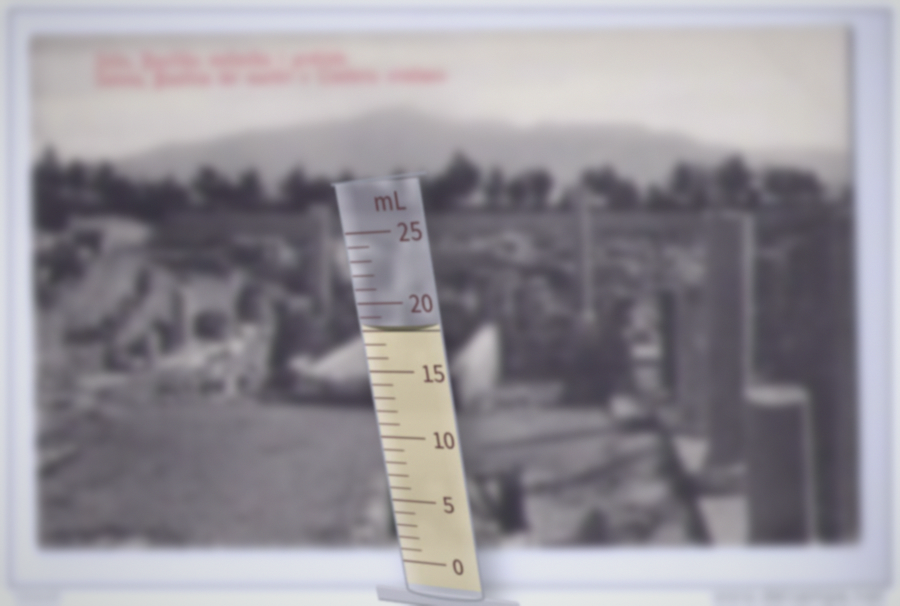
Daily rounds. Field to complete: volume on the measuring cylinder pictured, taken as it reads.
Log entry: 18 mL
